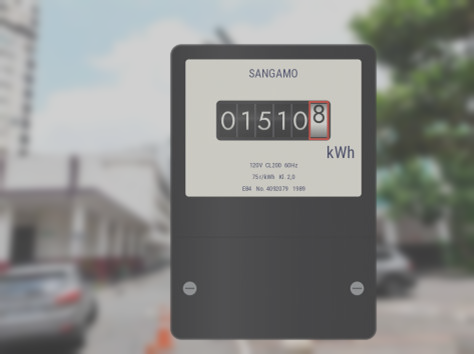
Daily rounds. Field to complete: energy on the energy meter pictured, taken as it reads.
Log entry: 1510.8 kWh
